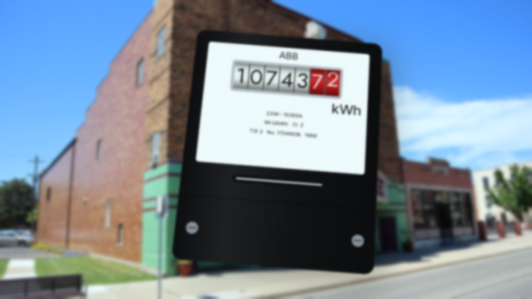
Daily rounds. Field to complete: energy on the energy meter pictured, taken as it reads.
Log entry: 10743.72 kWh
